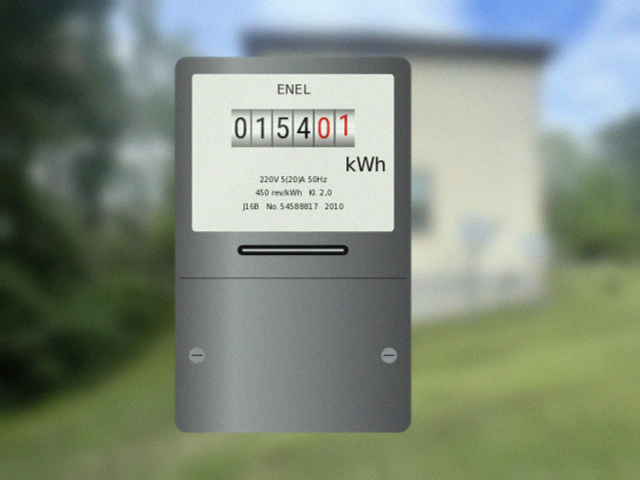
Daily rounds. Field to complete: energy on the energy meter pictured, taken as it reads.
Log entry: 154.01 kWh
